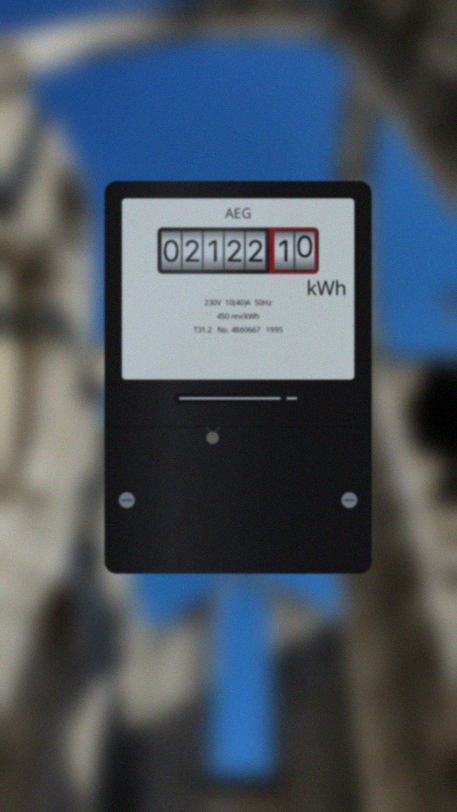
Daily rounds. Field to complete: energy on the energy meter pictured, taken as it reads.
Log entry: 2122.10 kWh
